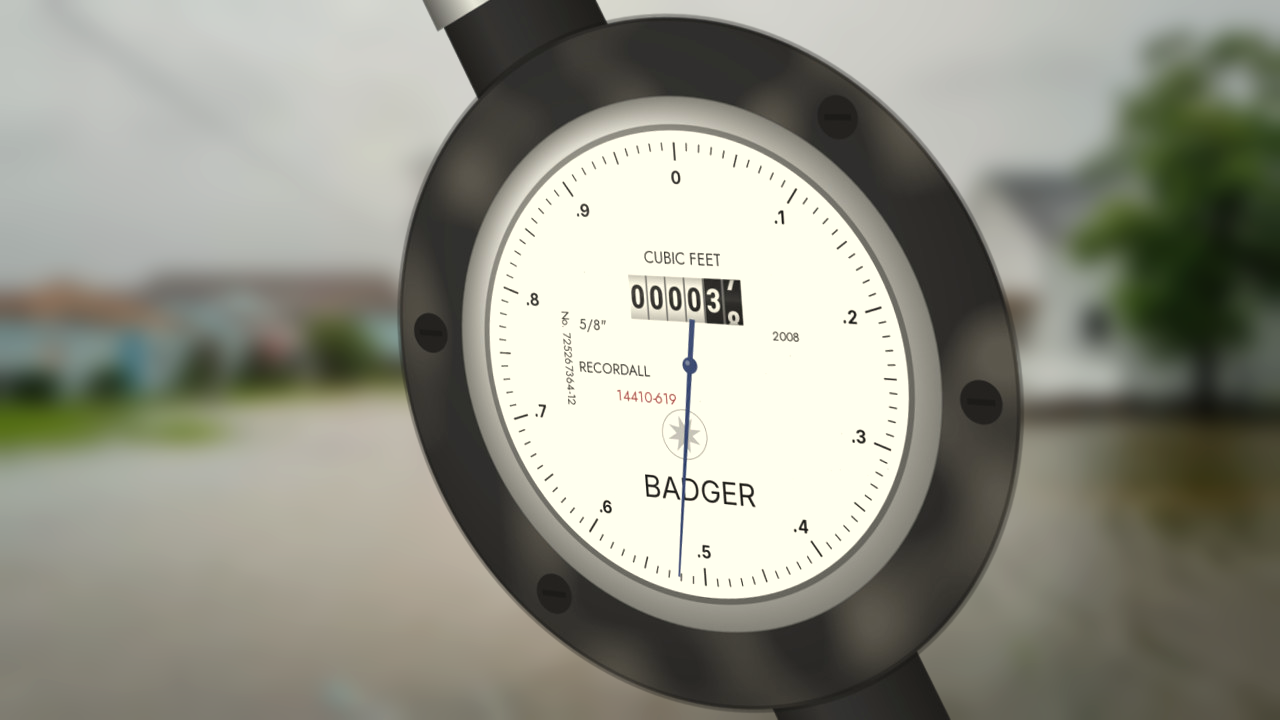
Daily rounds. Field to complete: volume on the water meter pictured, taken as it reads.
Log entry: 37.52 ft³
